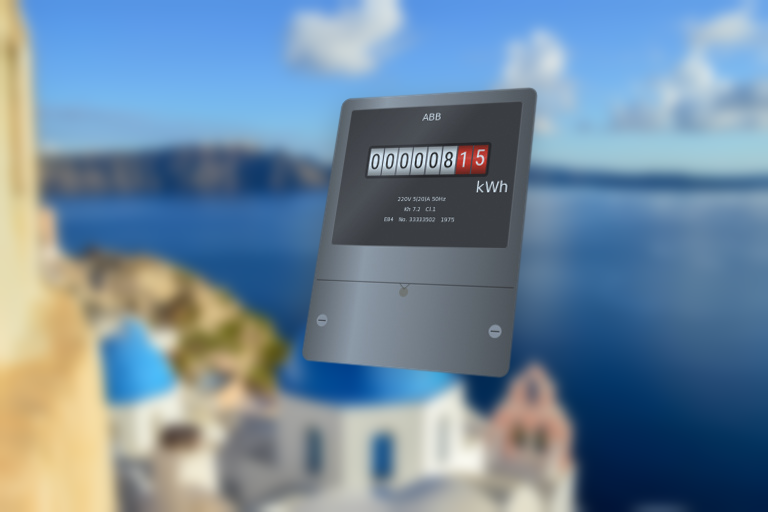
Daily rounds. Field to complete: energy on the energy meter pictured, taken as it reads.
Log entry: 8.15 kWh
